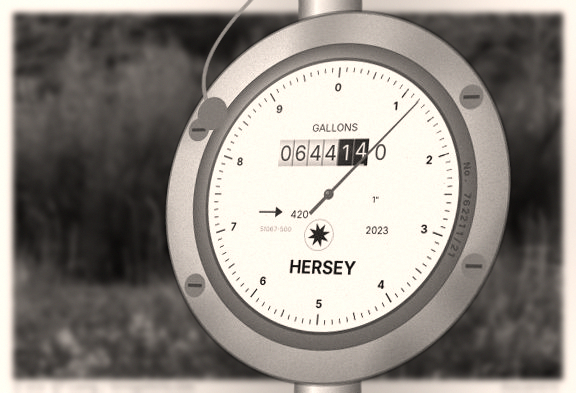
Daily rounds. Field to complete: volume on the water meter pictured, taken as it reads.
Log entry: 644141.2 gal
